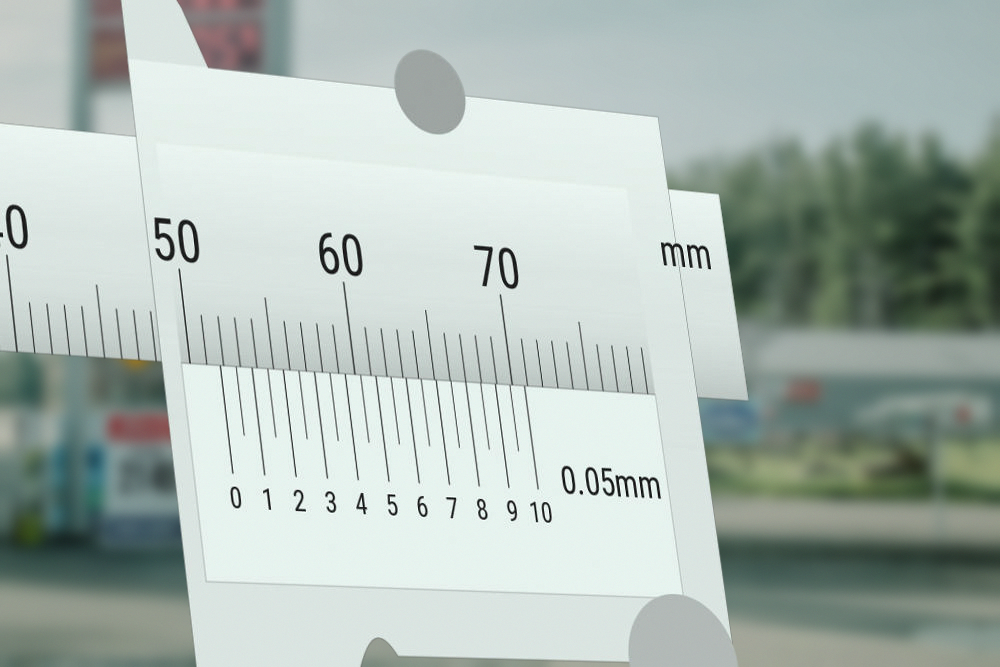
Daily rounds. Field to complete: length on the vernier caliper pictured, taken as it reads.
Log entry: 51.8 mm
